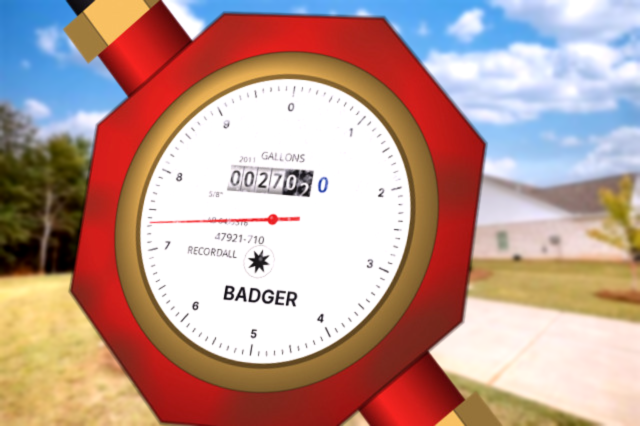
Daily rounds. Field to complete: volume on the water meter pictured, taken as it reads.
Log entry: 27017.3 gal
